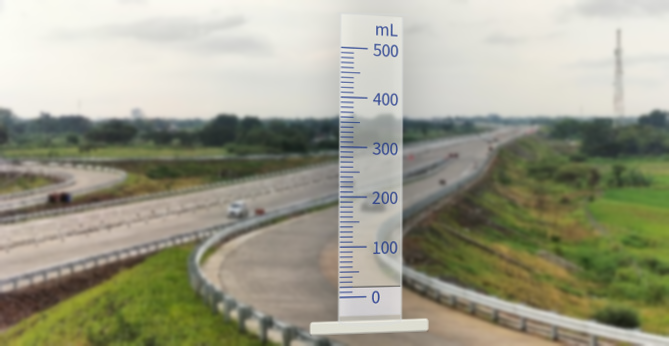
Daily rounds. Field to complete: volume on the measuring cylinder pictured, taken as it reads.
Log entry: 20 mL
